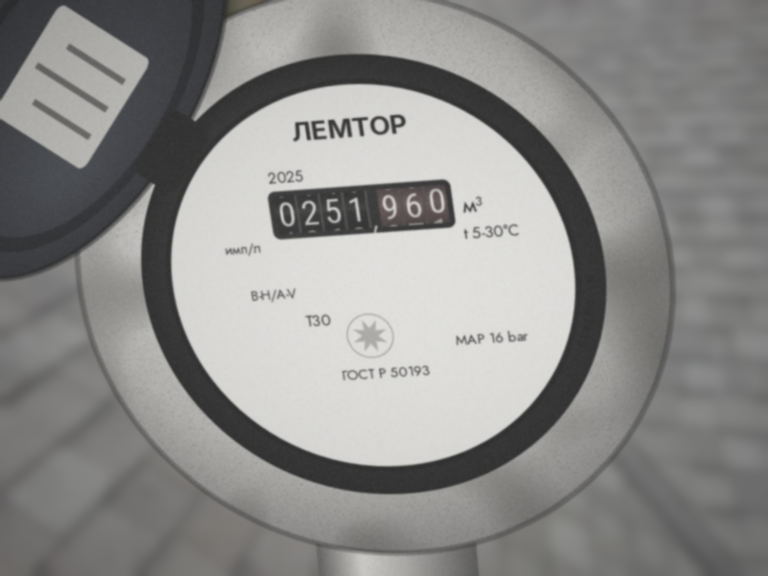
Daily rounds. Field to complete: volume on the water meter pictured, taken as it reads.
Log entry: 251.960 m³
